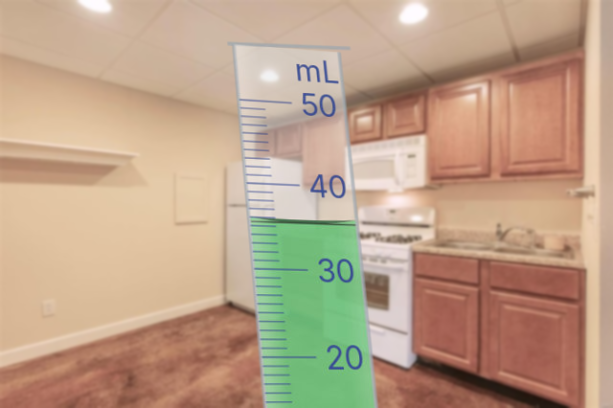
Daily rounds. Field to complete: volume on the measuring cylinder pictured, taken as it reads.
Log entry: 35.5 mL
